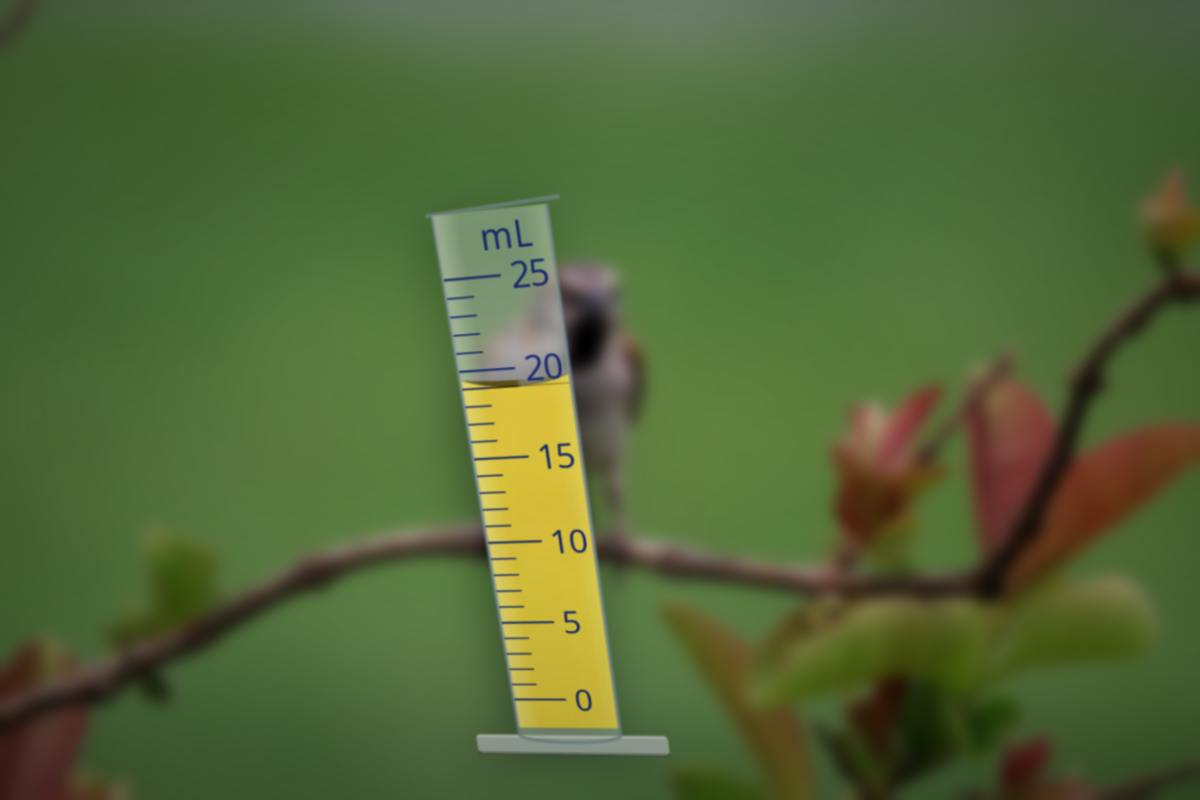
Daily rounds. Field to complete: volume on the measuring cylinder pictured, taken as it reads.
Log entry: 19 mL
